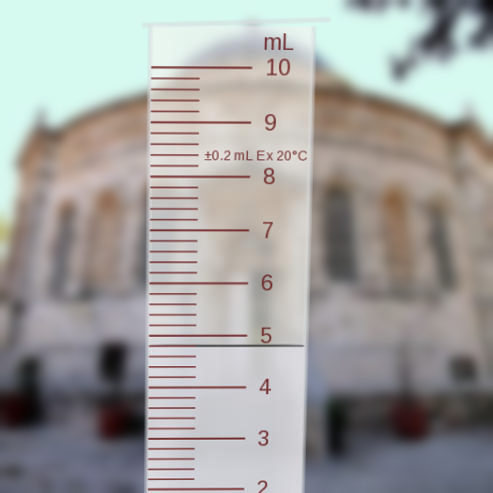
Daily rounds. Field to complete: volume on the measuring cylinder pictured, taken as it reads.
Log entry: 4.8 mL
